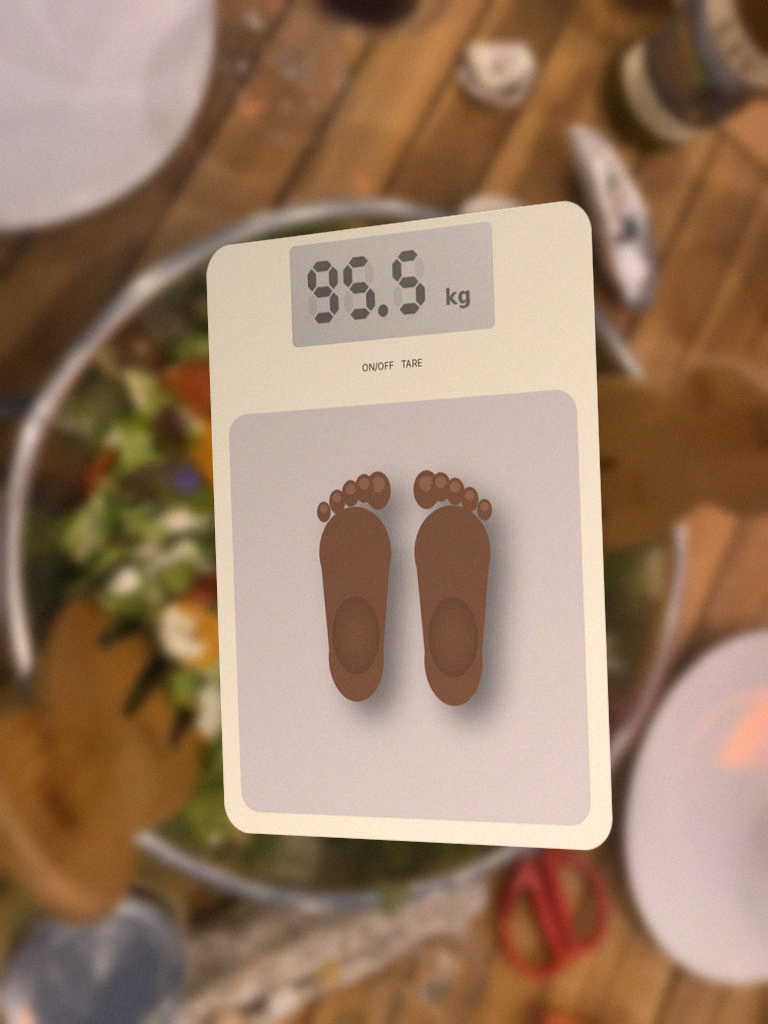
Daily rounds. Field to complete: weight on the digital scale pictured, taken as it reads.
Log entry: 95.5 kg
